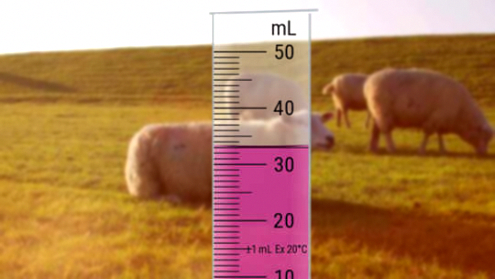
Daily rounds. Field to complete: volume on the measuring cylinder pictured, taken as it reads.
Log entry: 33 mL
